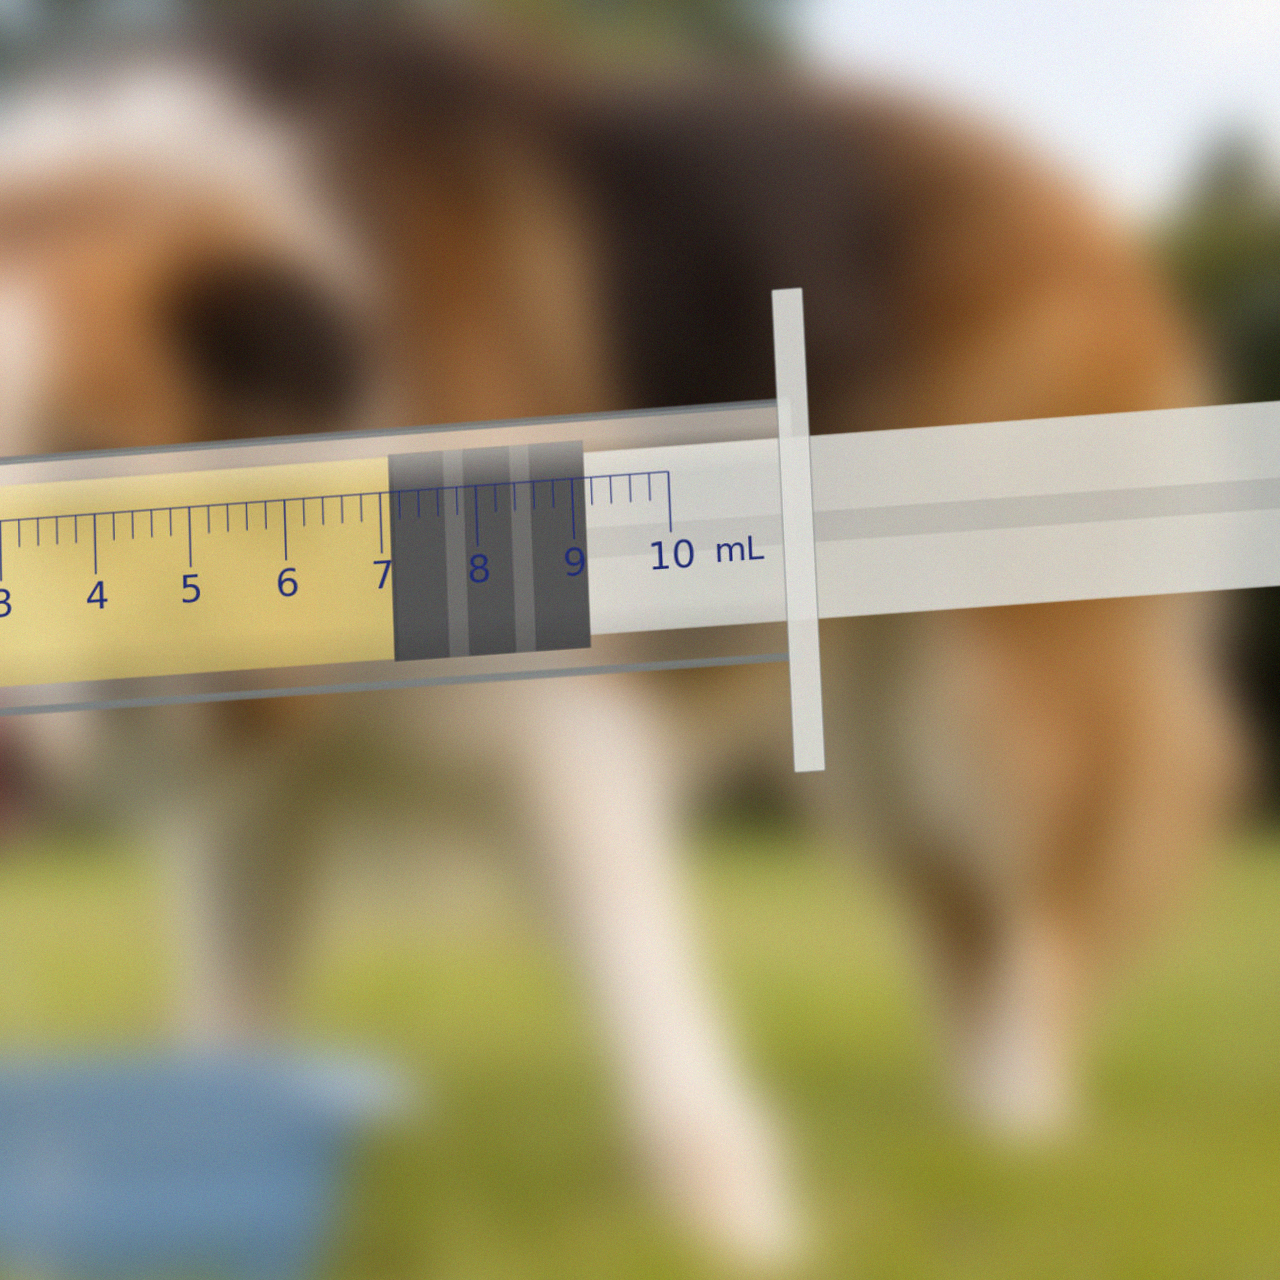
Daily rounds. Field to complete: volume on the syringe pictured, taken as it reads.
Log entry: 7.1 mL
